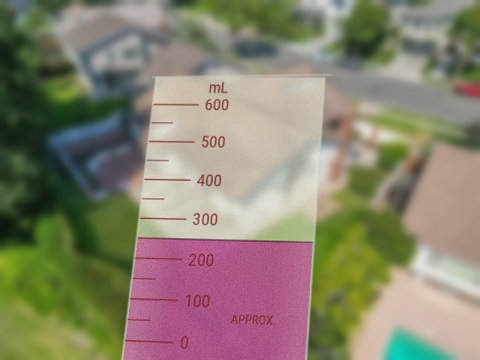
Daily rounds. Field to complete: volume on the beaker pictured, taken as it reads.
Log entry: 250 mL
